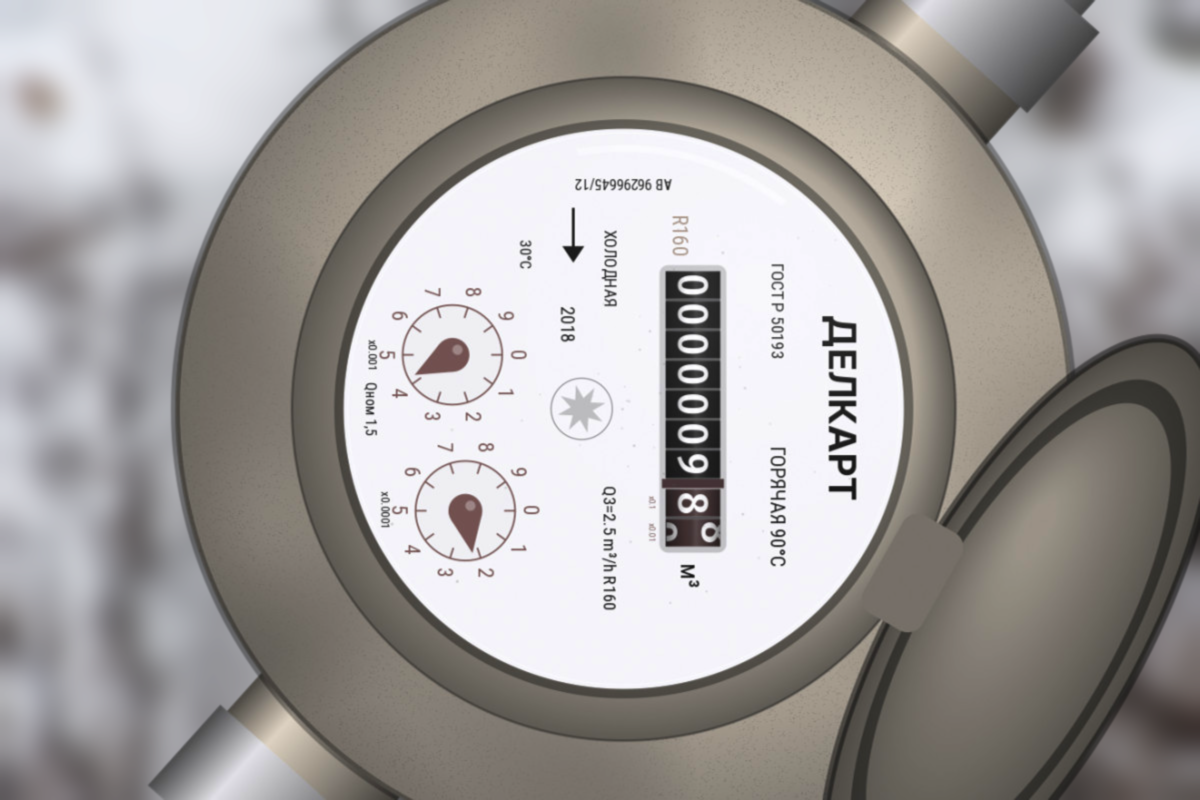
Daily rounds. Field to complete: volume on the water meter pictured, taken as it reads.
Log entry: 9.8842 m³
